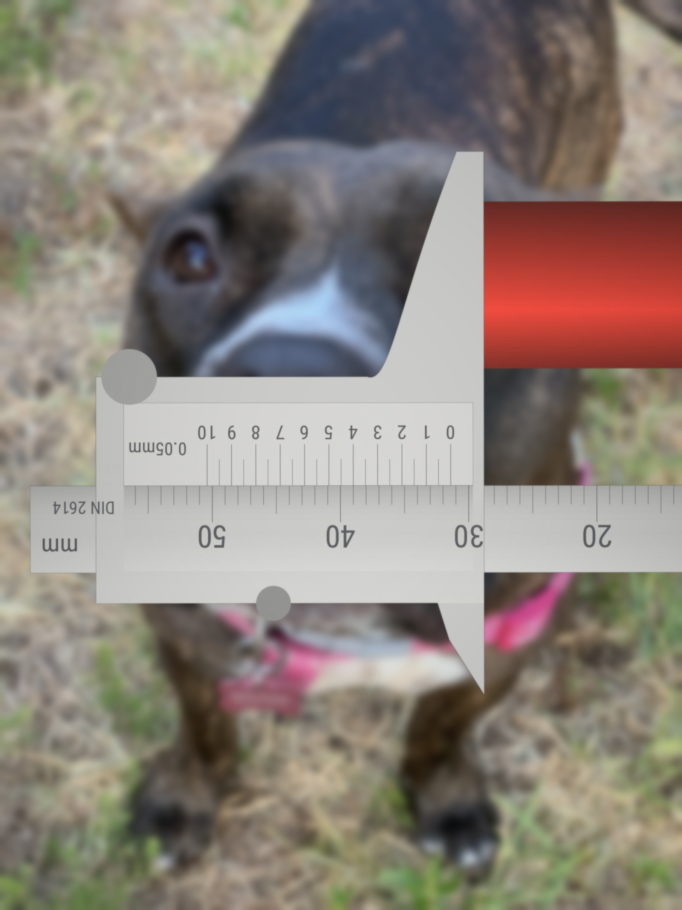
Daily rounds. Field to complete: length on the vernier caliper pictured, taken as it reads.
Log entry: 31.4 mm
